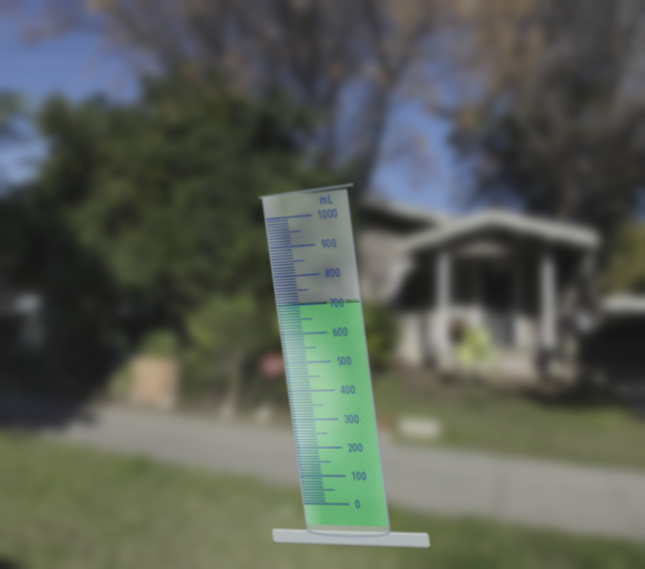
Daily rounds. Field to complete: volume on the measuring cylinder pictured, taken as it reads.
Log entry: 700 mL
